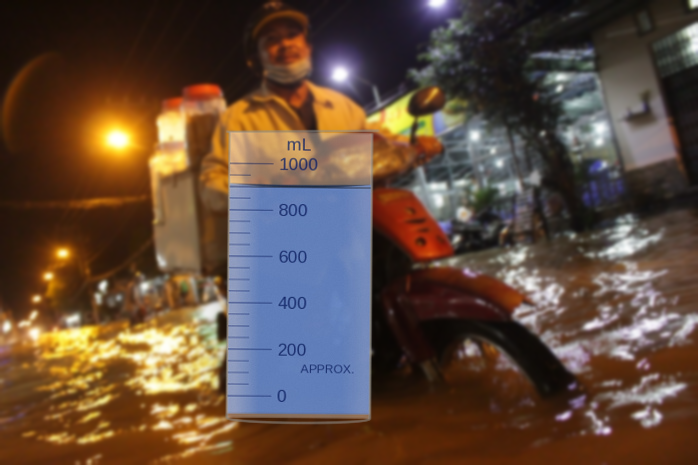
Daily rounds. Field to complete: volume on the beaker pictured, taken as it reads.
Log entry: 900 mL
